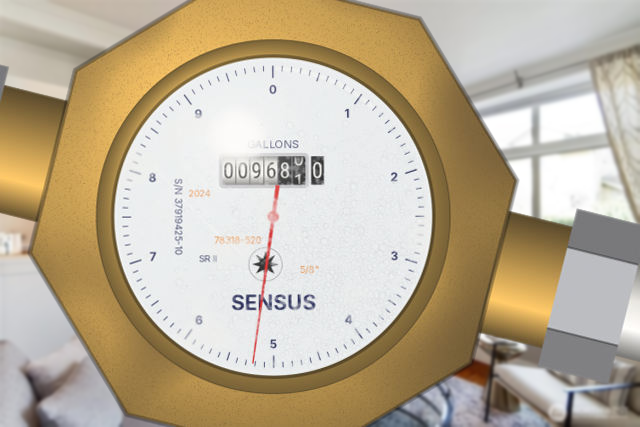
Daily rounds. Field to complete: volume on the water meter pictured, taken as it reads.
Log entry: 96805.2 gal
